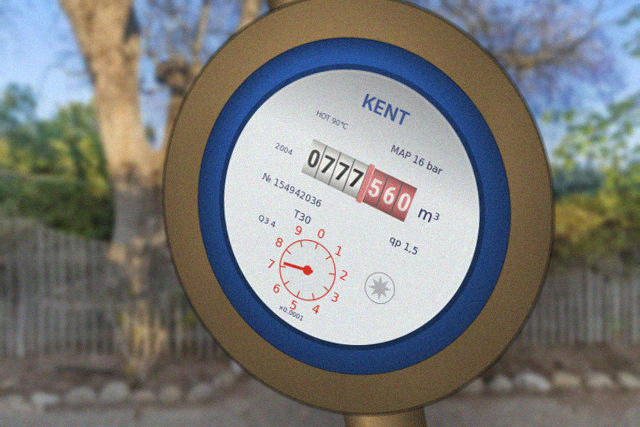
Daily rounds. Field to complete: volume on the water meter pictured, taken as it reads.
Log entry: 777.5607 m³
